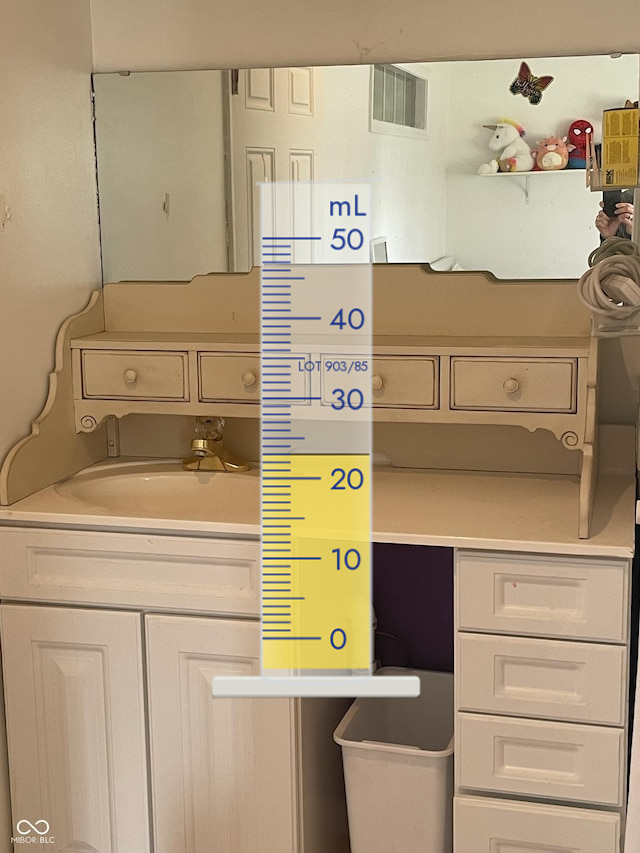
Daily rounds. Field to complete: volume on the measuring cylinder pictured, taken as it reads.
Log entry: 23 mL
